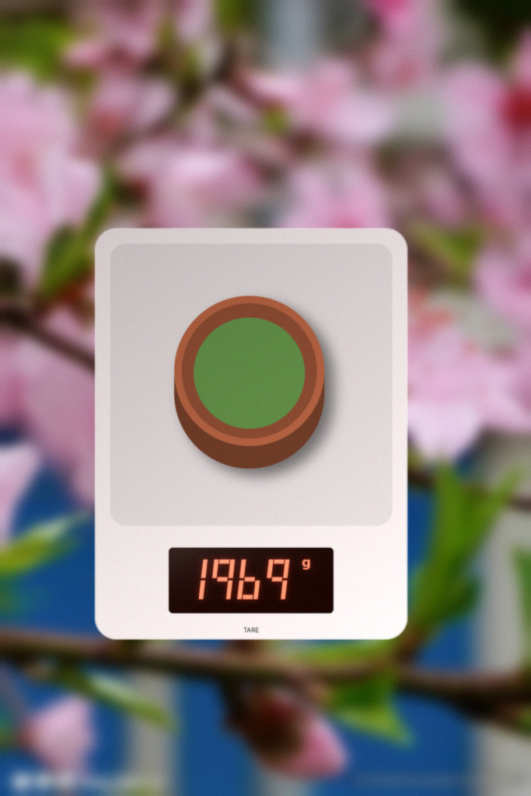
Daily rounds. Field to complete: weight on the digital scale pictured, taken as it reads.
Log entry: 1969 g
